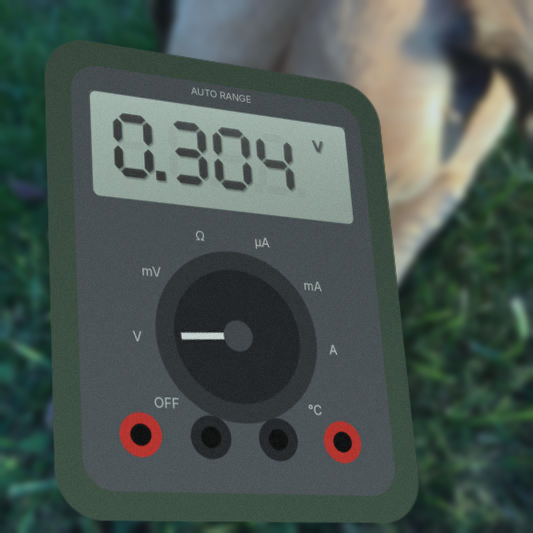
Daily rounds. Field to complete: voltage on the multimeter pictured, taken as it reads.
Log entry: 0.304 V
